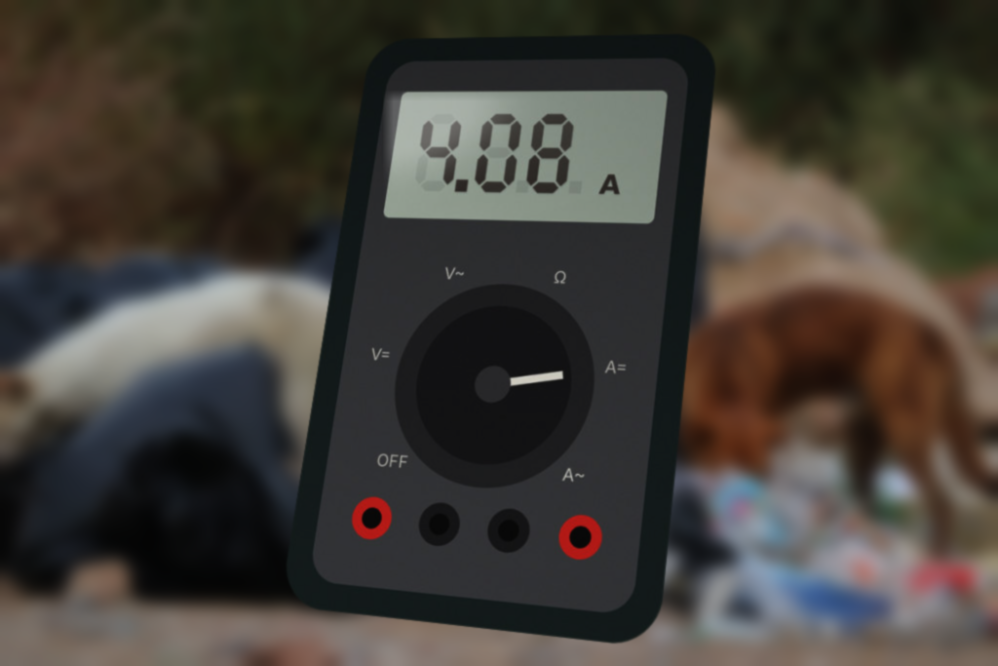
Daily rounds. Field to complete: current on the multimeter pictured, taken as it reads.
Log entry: 4.08 A
